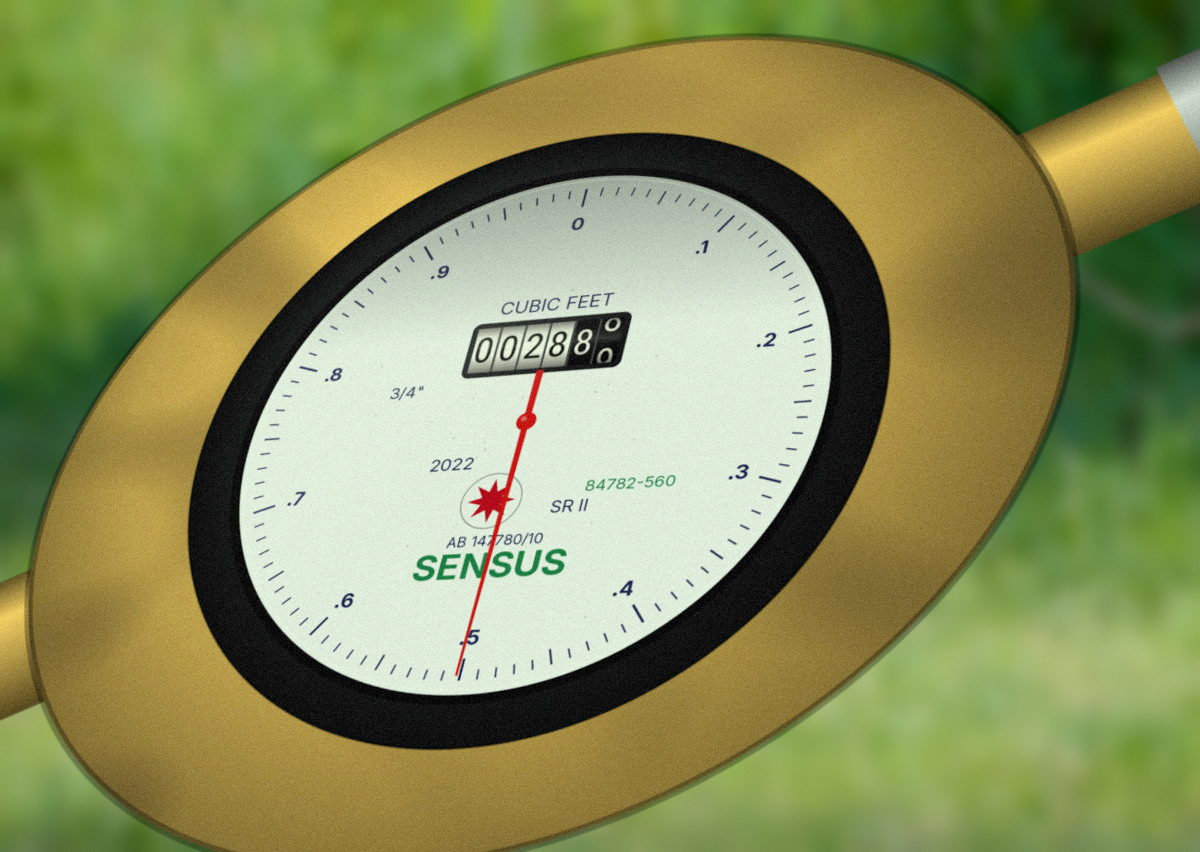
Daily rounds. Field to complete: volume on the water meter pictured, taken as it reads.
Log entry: 2888.50 ft³
